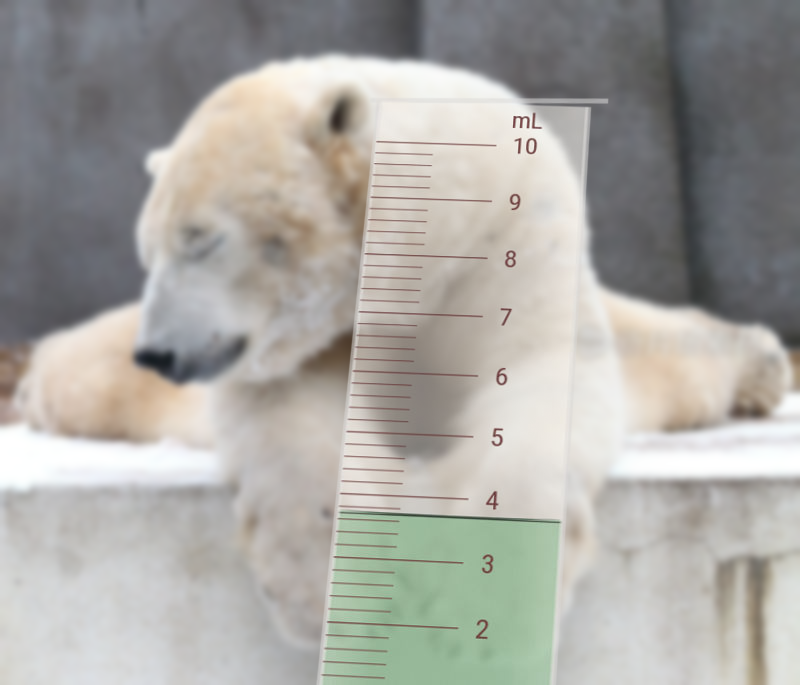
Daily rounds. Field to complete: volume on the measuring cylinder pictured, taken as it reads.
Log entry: 3.7 mL
